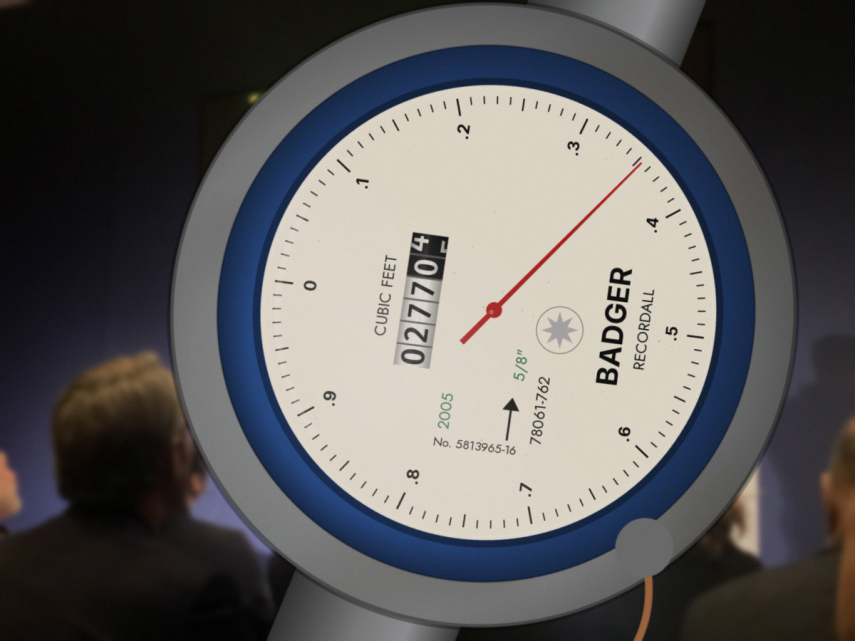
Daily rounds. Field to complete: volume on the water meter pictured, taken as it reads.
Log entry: 27704.35 ft³
